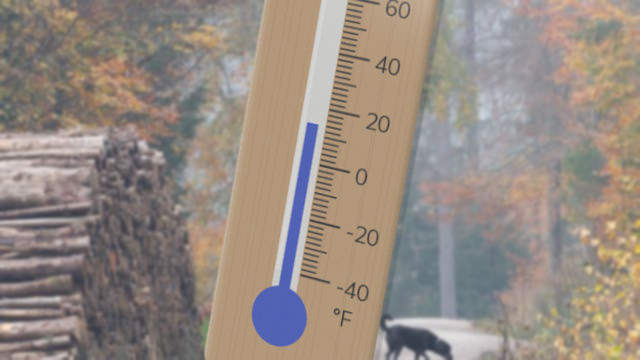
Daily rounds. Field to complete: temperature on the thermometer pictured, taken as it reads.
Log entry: 14 °F
